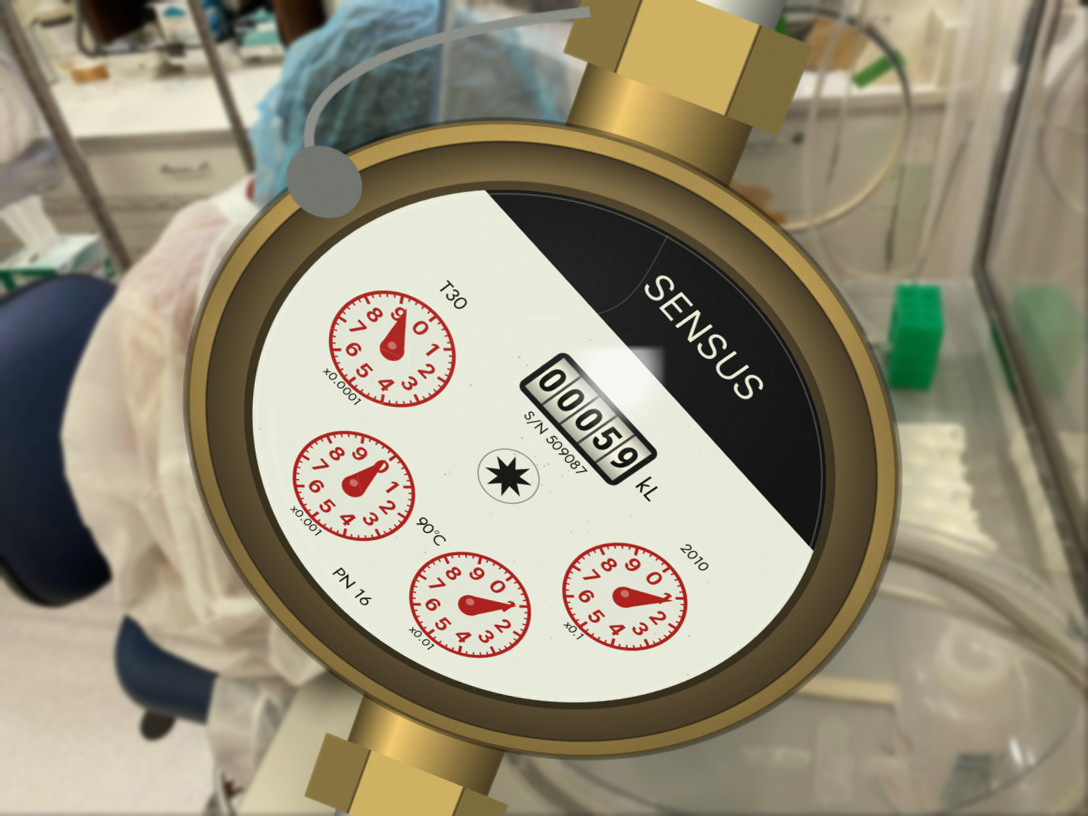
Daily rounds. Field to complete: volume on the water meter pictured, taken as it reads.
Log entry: 59.1099 kL
